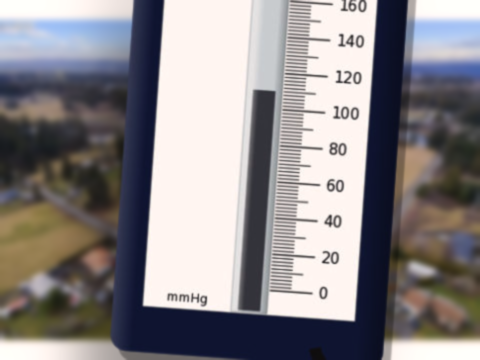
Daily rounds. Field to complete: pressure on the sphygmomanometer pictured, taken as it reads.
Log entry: 110 mmHg
